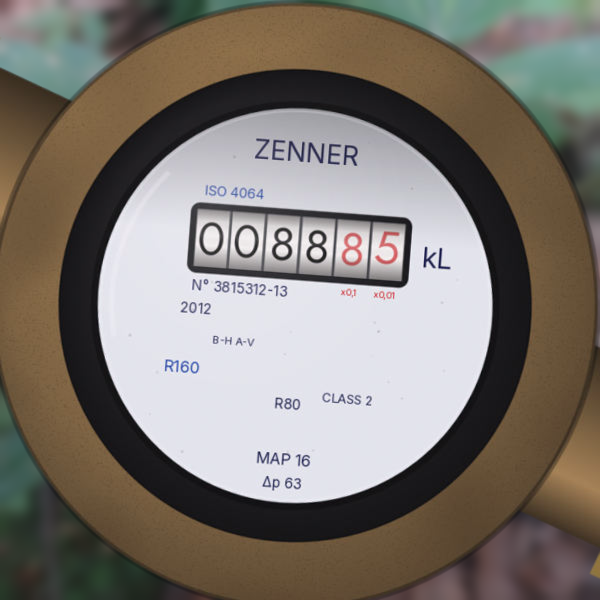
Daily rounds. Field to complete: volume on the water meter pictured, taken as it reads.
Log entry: 88.85 kL
